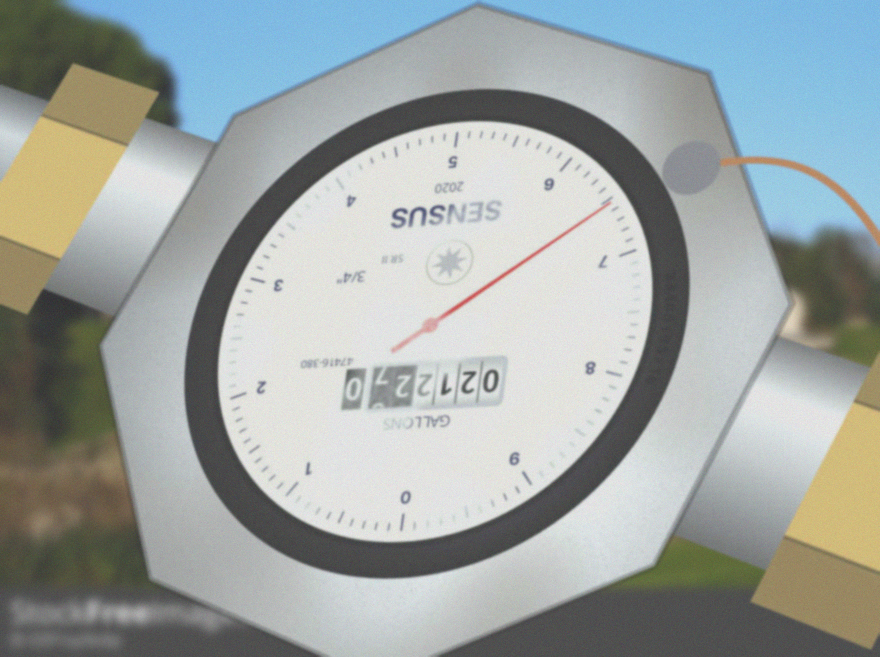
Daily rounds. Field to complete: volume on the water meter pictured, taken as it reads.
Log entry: 212266.5 gal
